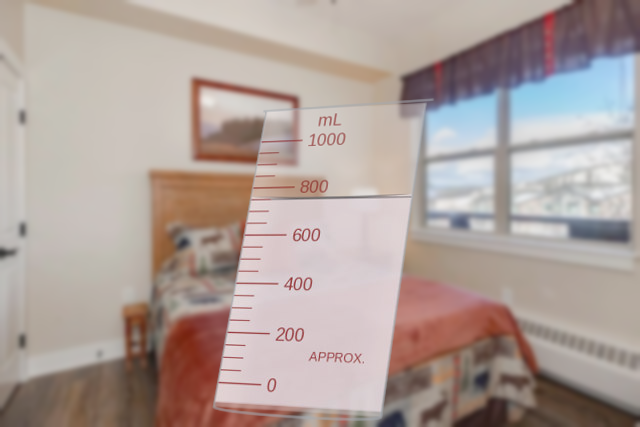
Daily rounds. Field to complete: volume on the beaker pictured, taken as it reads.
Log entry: 750 mL
